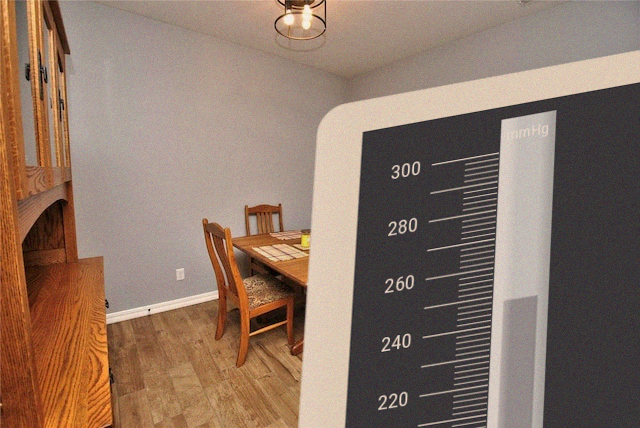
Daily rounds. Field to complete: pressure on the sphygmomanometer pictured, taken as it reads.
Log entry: 248 mmHg
